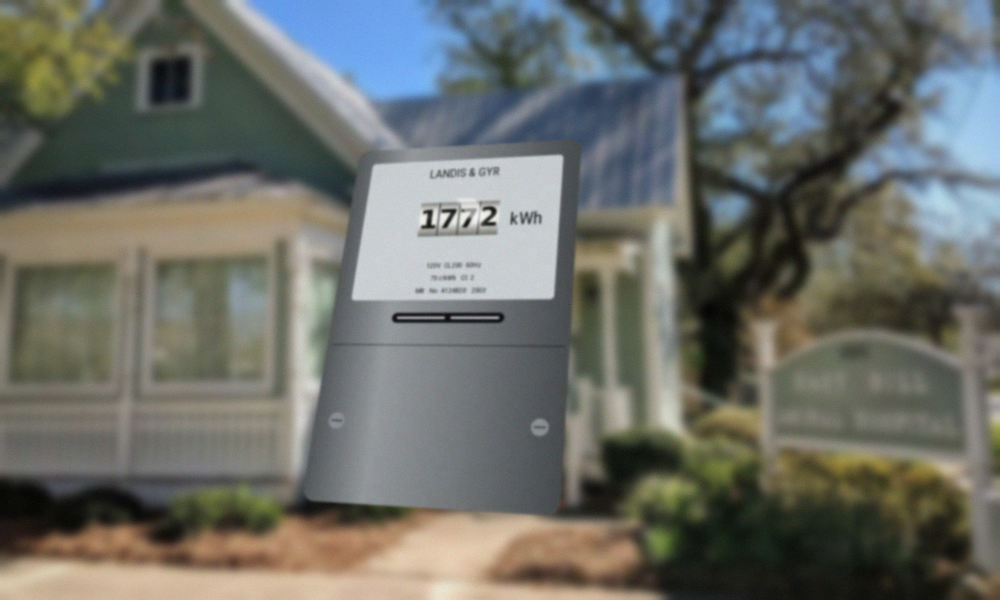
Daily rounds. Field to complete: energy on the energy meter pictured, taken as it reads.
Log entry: 1772 kWh
